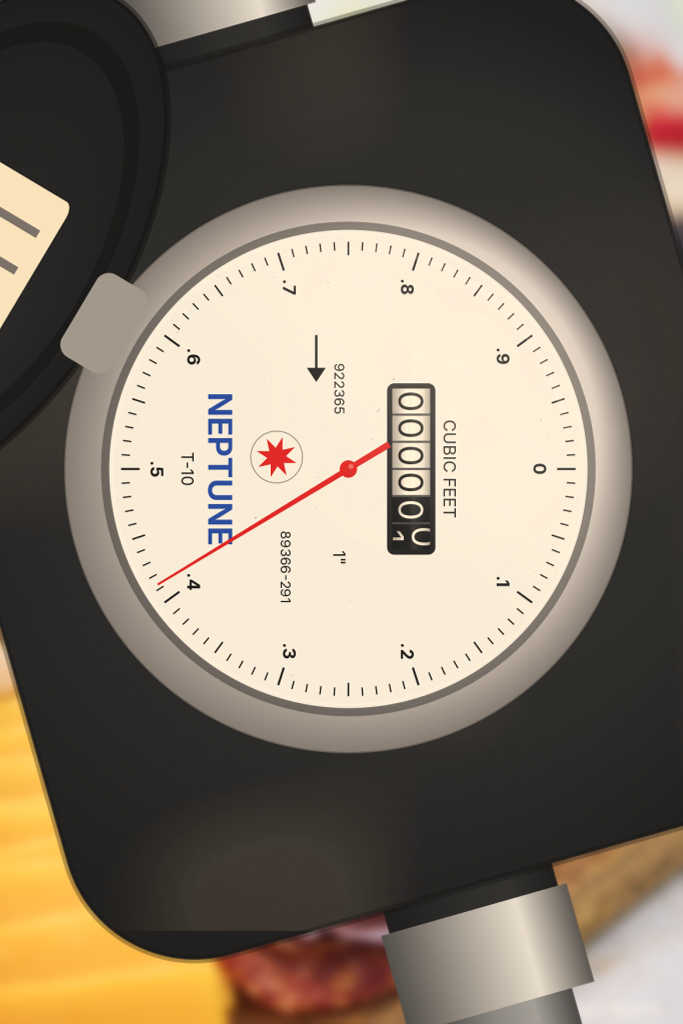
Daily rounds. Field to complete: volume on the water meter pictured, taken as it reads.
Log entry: 0.41 ft³
